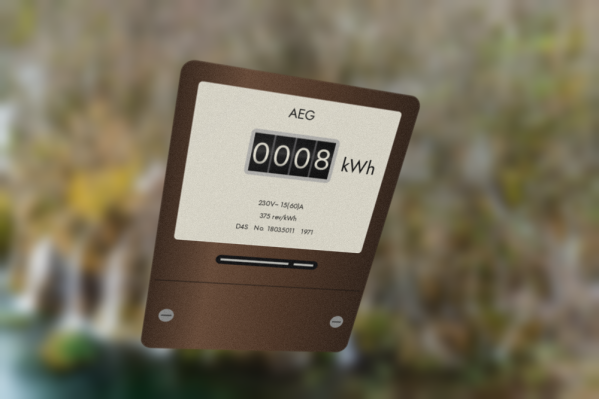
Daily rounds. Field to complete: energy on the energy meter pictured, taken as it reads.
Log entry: 8 kWh
